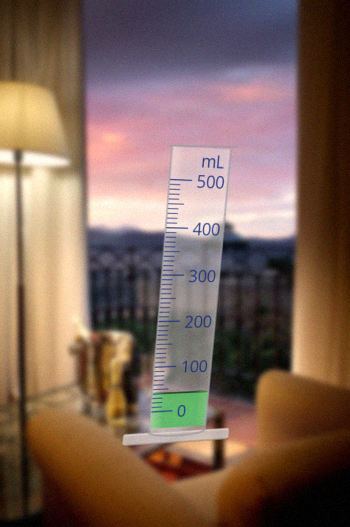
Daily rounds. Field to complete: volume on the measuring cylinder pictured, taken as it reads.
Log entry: 40 mL
